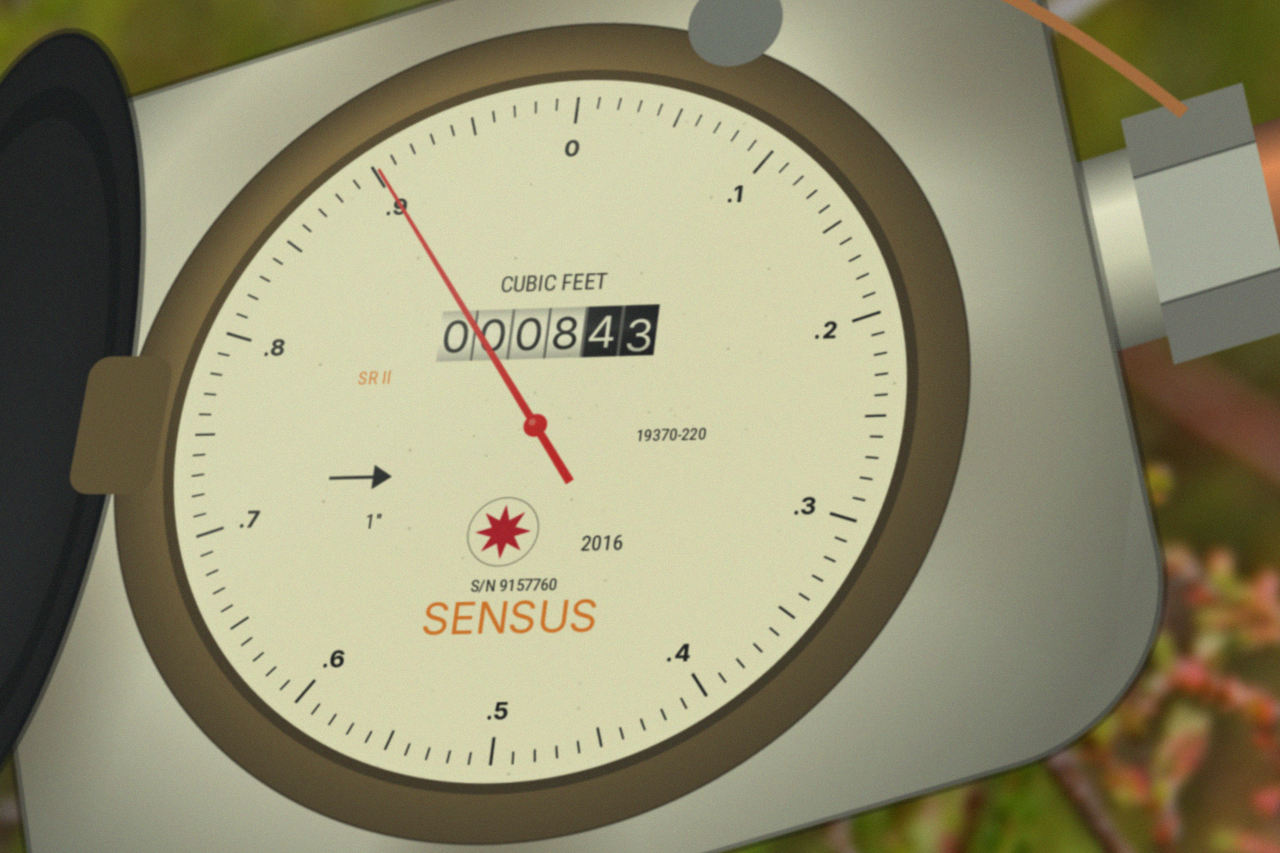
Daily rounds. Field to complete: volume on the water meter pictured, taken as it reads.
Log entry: 842.90 ft³
